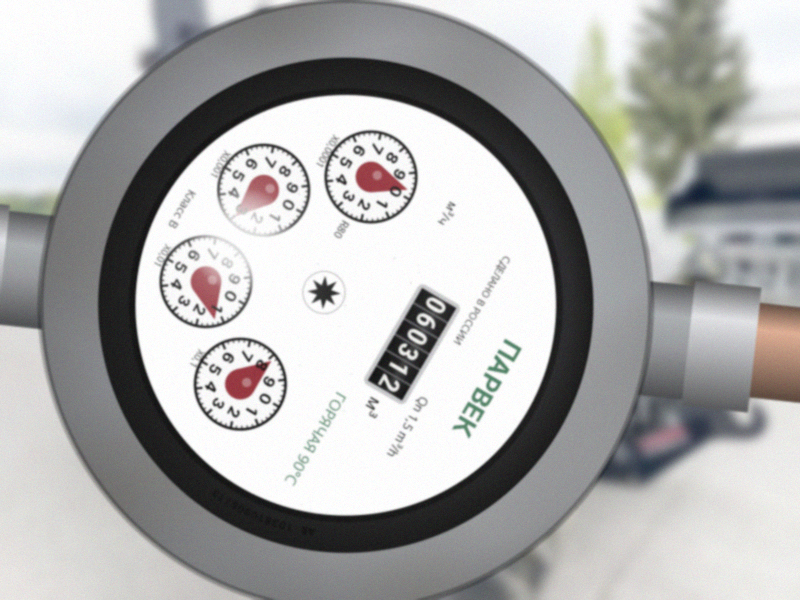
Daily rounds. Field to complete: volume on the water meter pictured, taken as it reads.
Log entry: 60312.8129 m³
